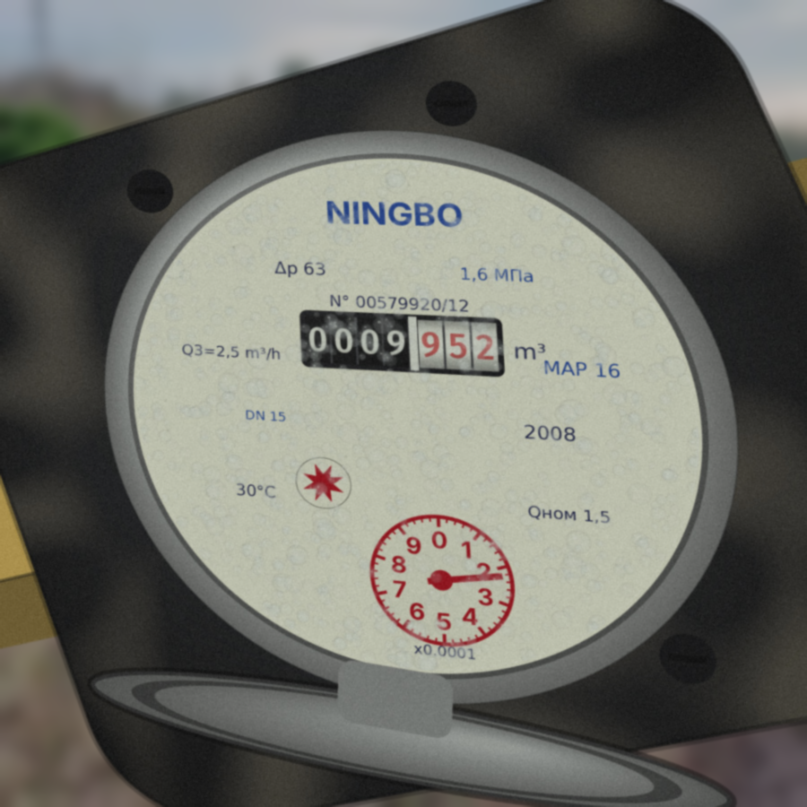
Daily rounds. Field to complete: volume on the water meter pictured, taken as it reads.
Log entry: 9.9522 m³
